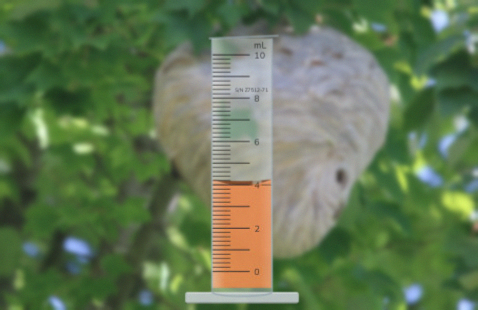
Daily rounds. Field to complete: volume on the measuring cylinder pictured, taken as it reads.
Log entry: 4 mL
